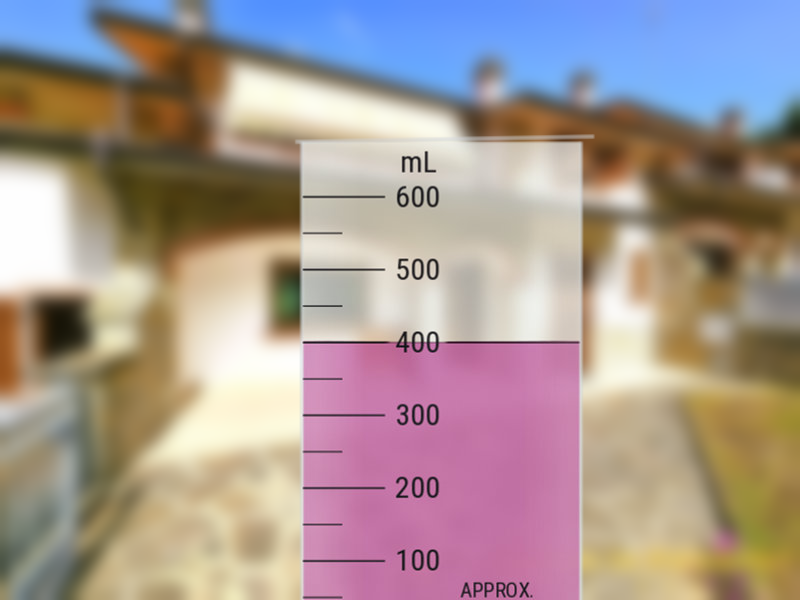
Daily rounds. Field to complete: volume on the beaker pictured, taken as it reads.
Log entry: 400 mL
